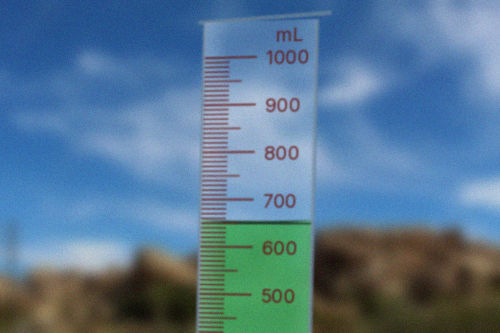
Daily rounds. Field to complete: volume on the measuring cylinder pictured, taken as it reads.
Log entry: 650 mL
